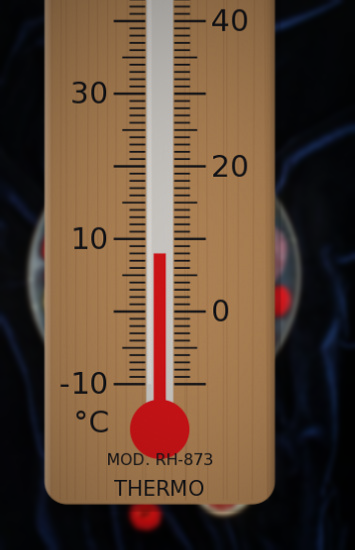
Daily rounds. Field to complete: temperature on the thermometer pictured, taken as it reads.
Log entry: 8 °C
